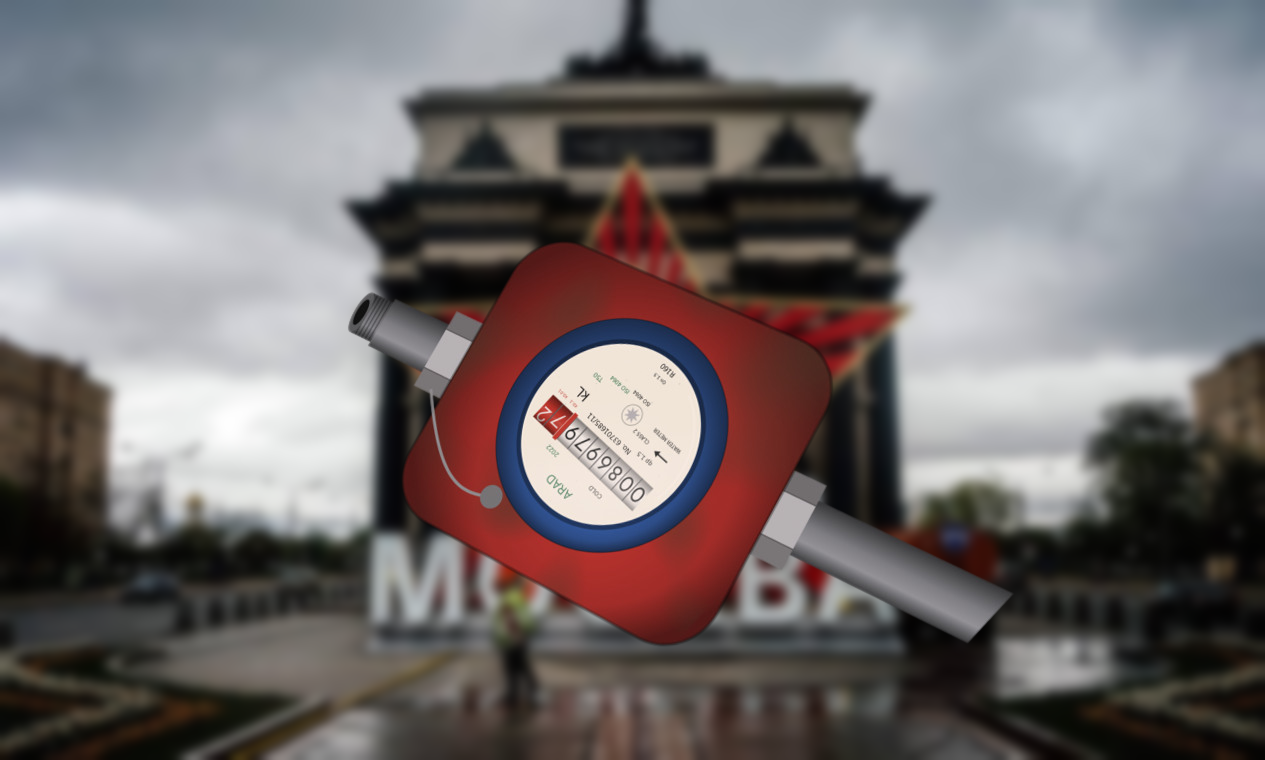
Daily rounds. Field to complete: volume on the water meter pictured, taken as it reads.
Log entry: 86979.72 kL
